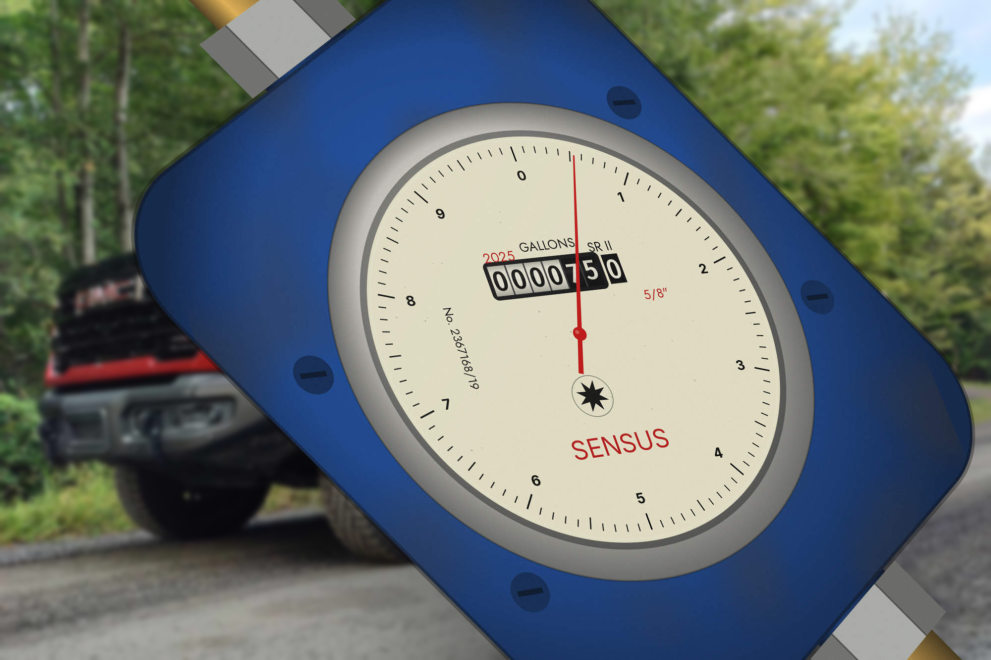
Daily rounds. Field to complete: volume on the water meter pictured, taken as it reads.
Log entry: 750.5 gal
